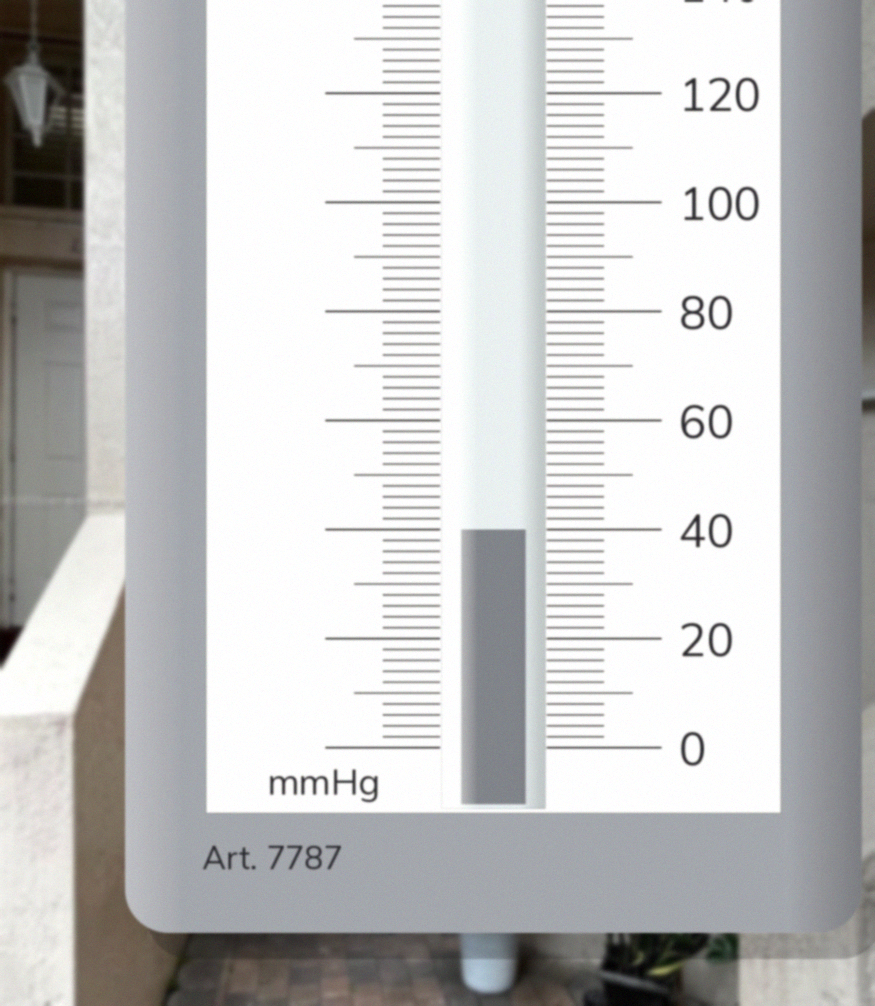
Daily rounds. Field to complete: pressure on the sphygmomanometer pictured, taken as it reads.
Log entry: 40 mmHg
